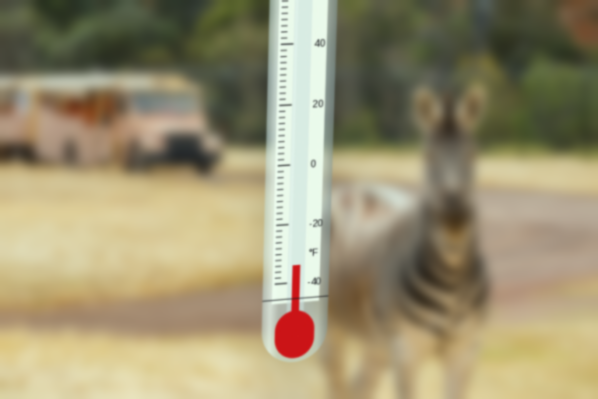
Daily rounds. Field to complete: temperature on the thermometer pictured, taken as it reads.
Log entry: -34 °F
